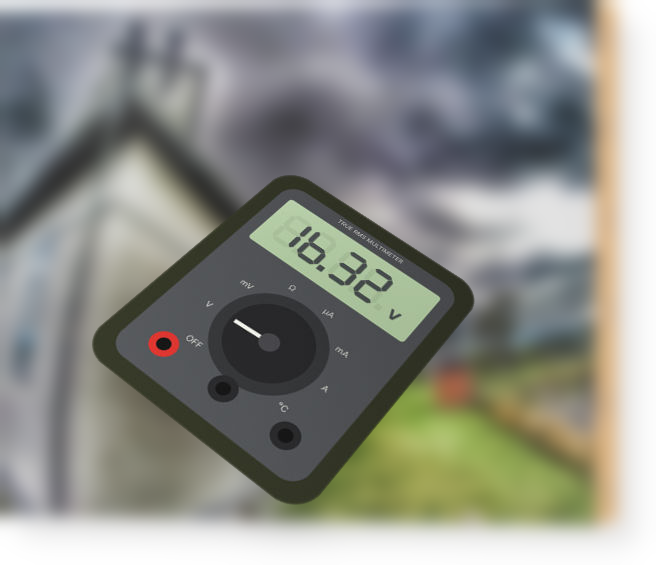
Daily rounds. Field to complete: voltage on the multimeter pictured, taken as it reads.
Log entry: 16.32 V
